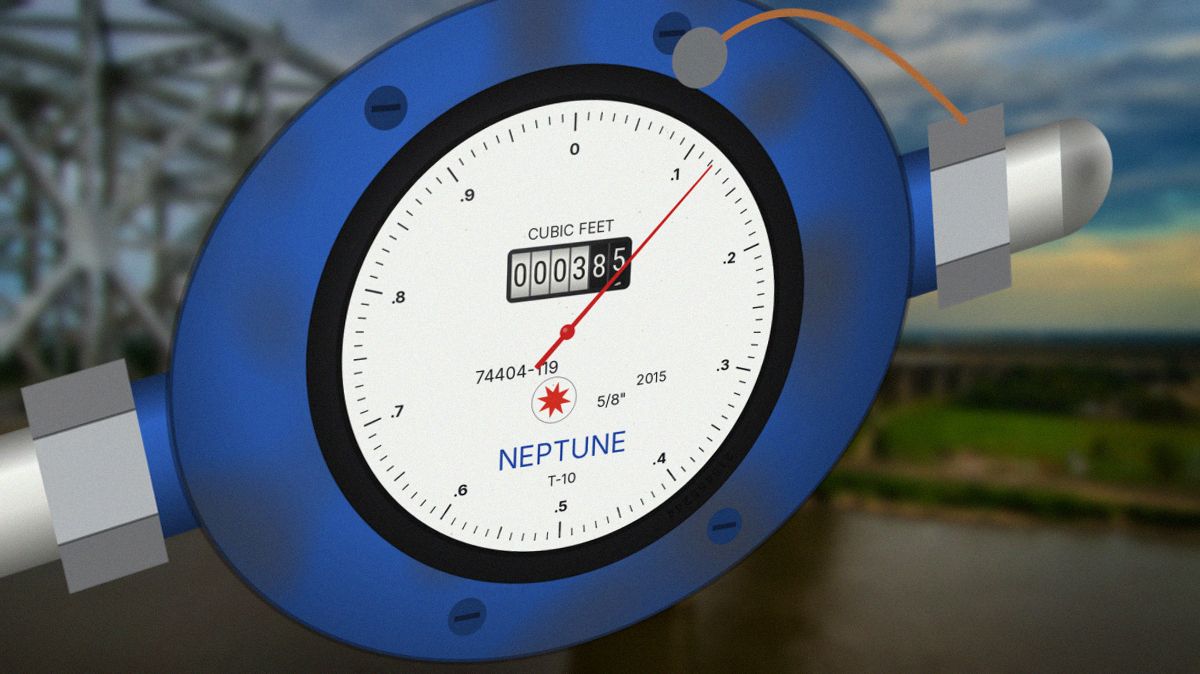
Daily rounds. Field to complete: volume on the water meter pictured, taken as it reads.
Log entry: 385.12 ft³
